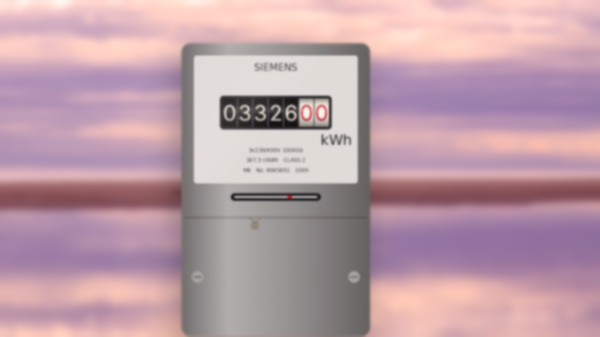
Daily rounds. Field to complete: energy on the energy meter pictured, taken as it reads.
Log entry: 3326.00 kWh
